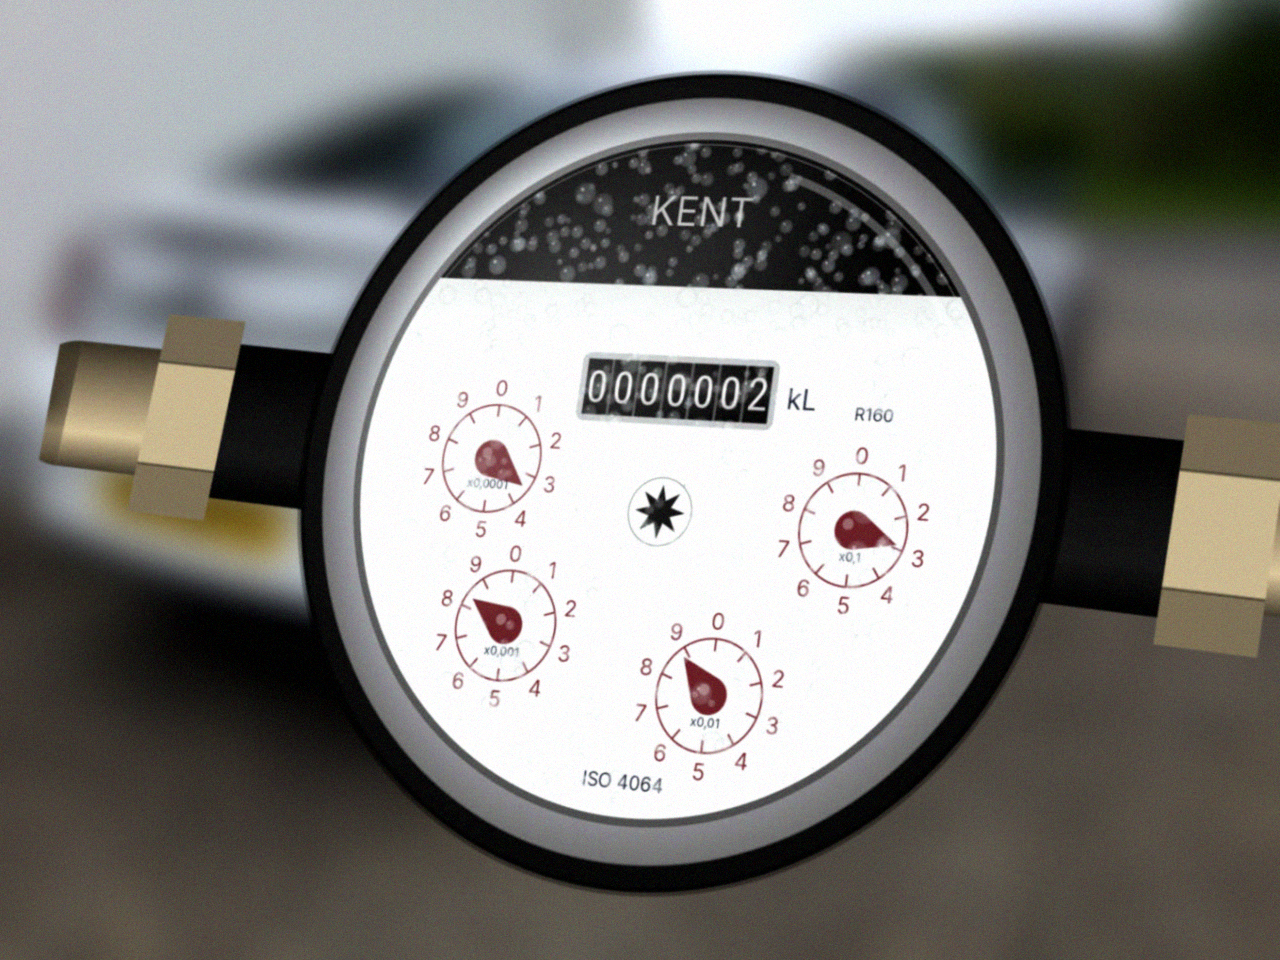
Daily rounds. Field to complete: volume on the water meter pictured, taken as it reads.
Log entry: 2.2883 kL
